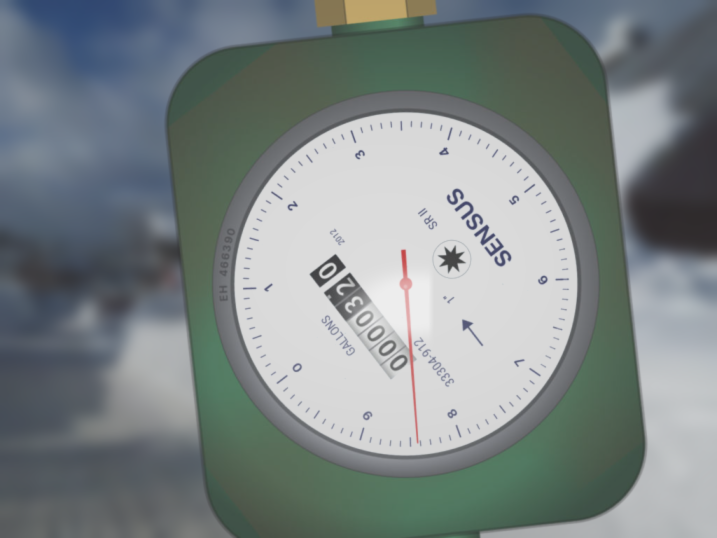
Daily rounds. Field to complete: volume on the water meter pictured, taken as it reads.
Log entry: 318.4 gal
